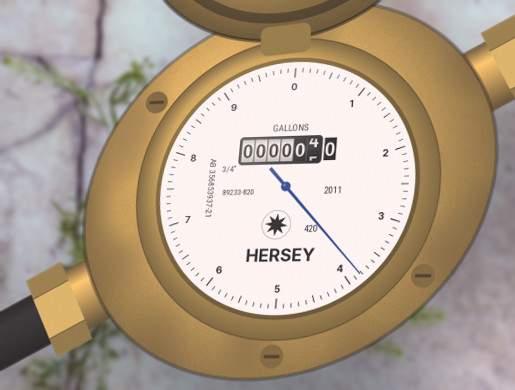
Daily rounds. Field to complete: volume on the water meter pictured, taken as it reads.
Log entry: 43.8 gal
